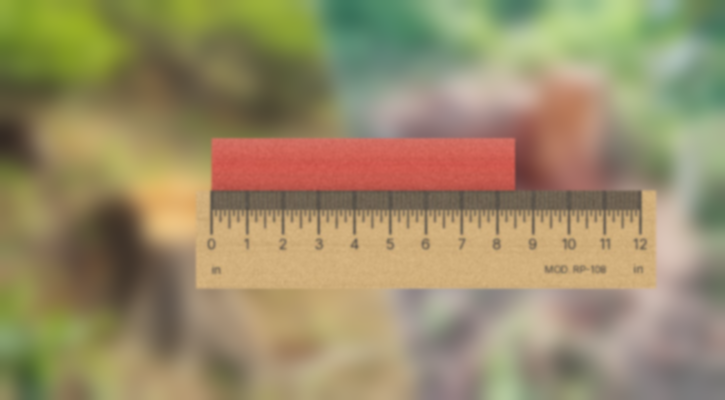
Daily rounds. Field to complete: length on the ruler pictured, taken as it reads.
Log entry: 8.5 in
